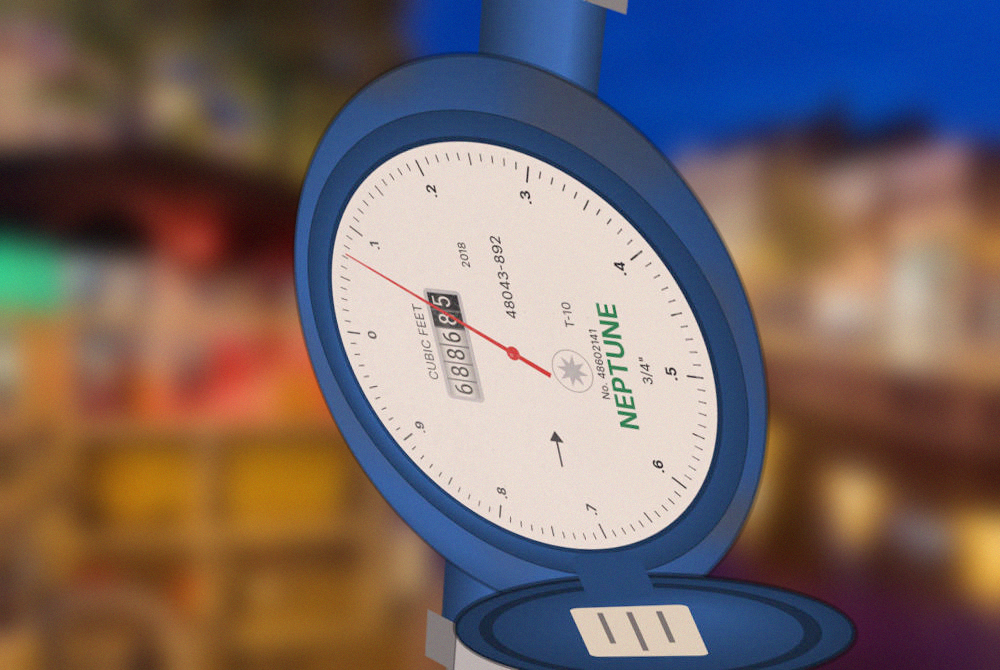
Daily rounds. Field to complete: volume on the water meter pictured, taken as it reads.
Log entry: 688685.07 ft³
